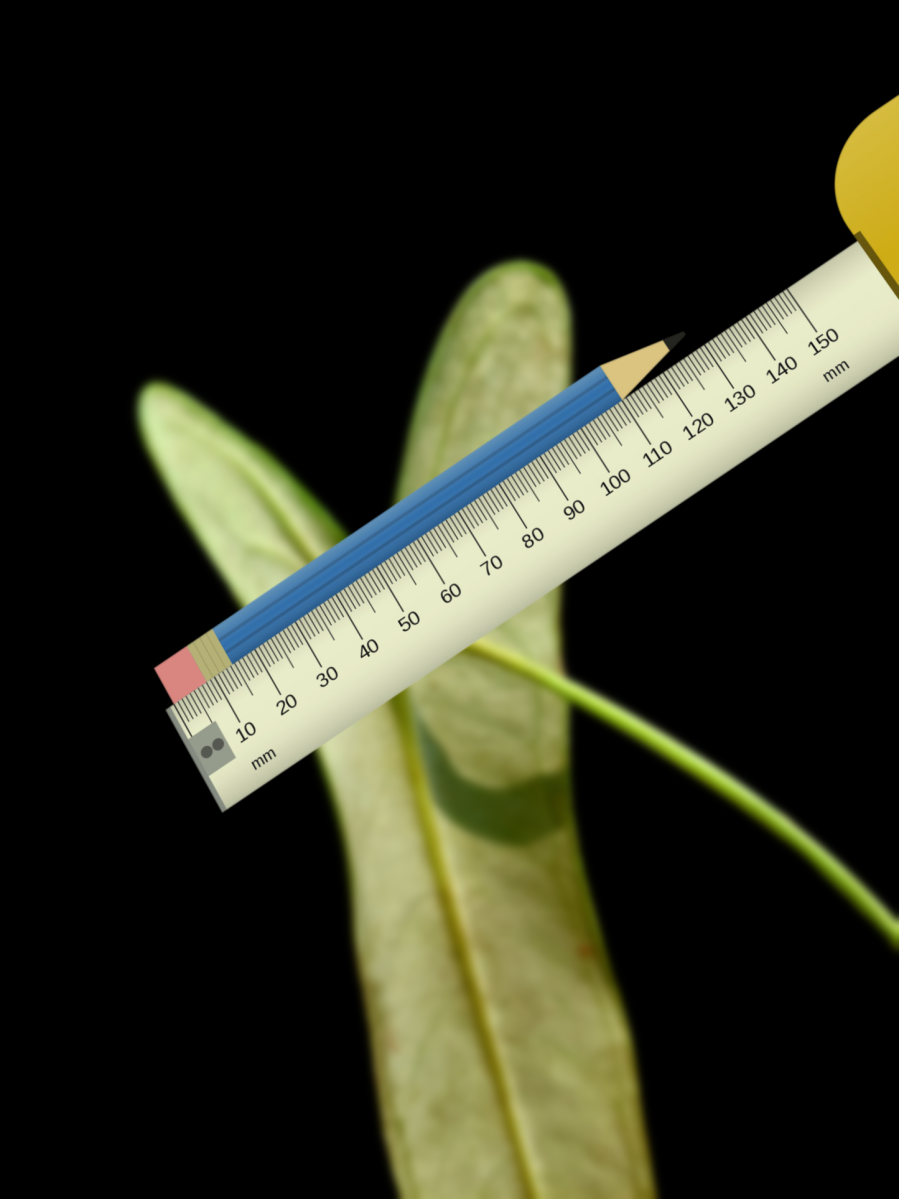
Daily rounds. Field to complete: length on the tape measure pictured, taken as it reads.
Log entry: 128 mm
